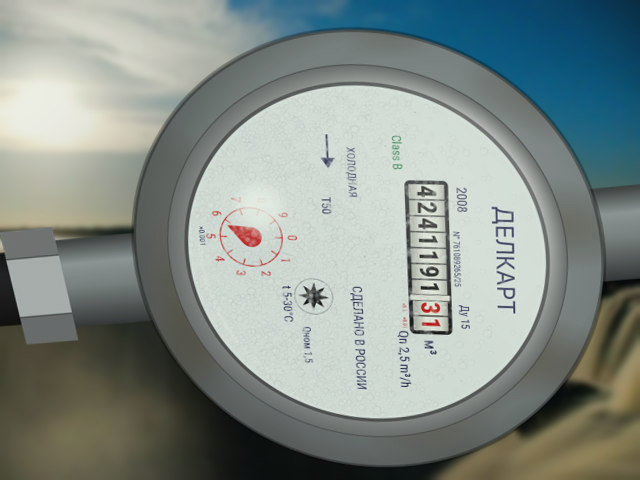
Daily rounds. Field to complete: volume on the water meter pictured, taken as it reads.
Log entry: 4241191.315 m³
